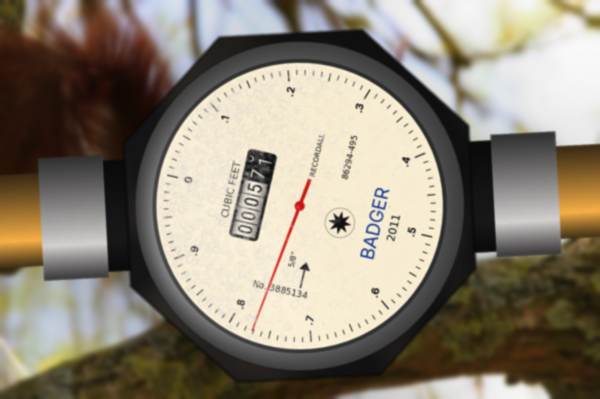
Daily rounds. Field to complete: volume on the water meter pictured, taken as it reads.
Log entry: 570.77 ft³
